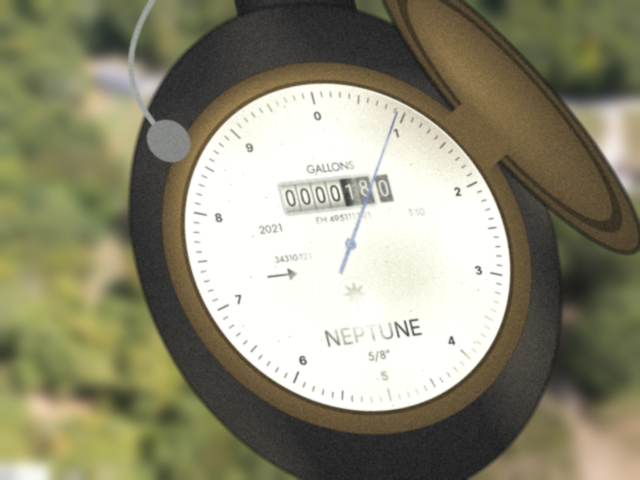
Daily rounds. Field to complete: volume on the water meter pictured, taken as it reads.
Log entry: 180.9 gal
